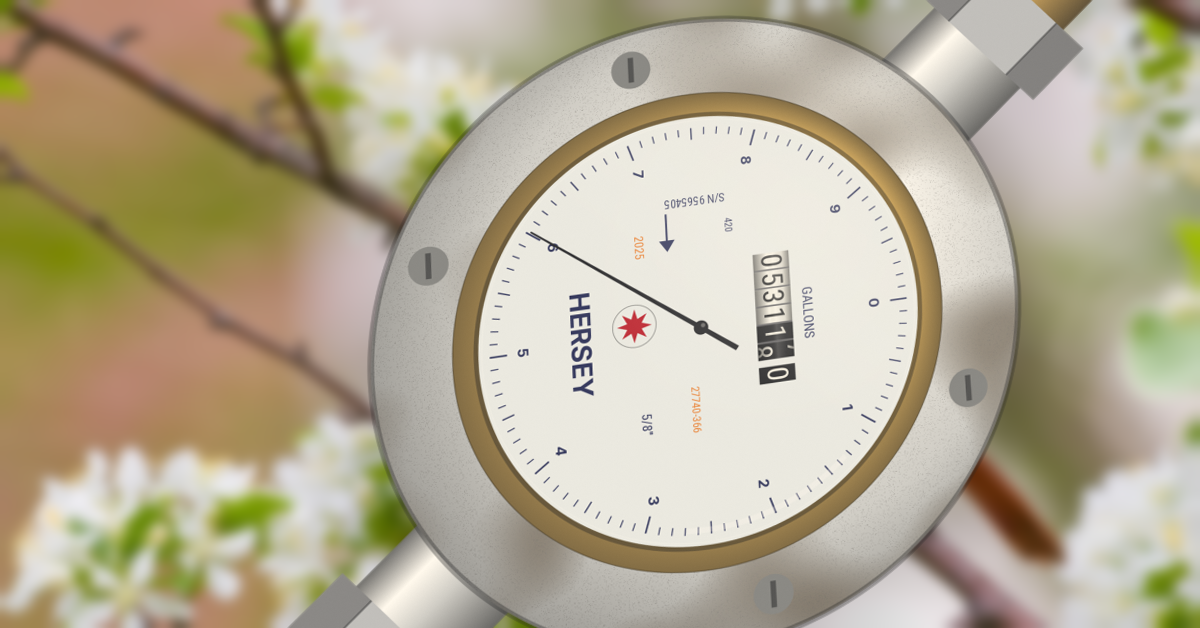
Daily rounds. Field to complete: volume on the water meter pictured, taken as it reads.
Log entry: 531176.0 gal
